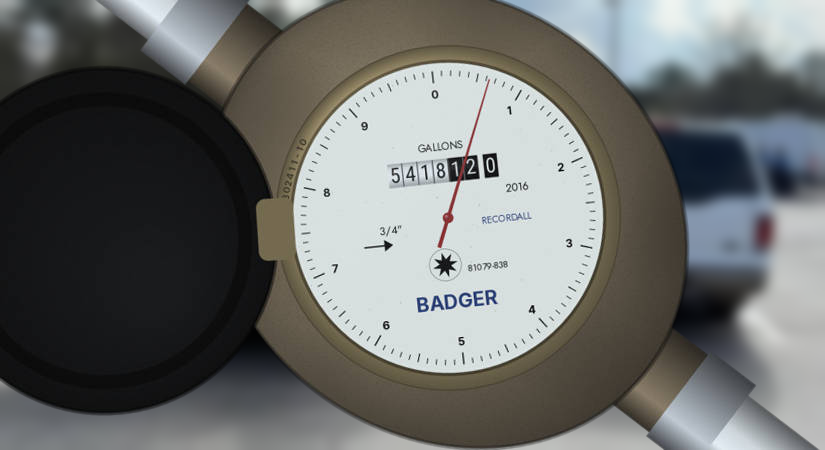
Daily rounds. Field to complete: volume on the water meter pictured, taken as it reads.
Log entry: 5418120.6 gal
